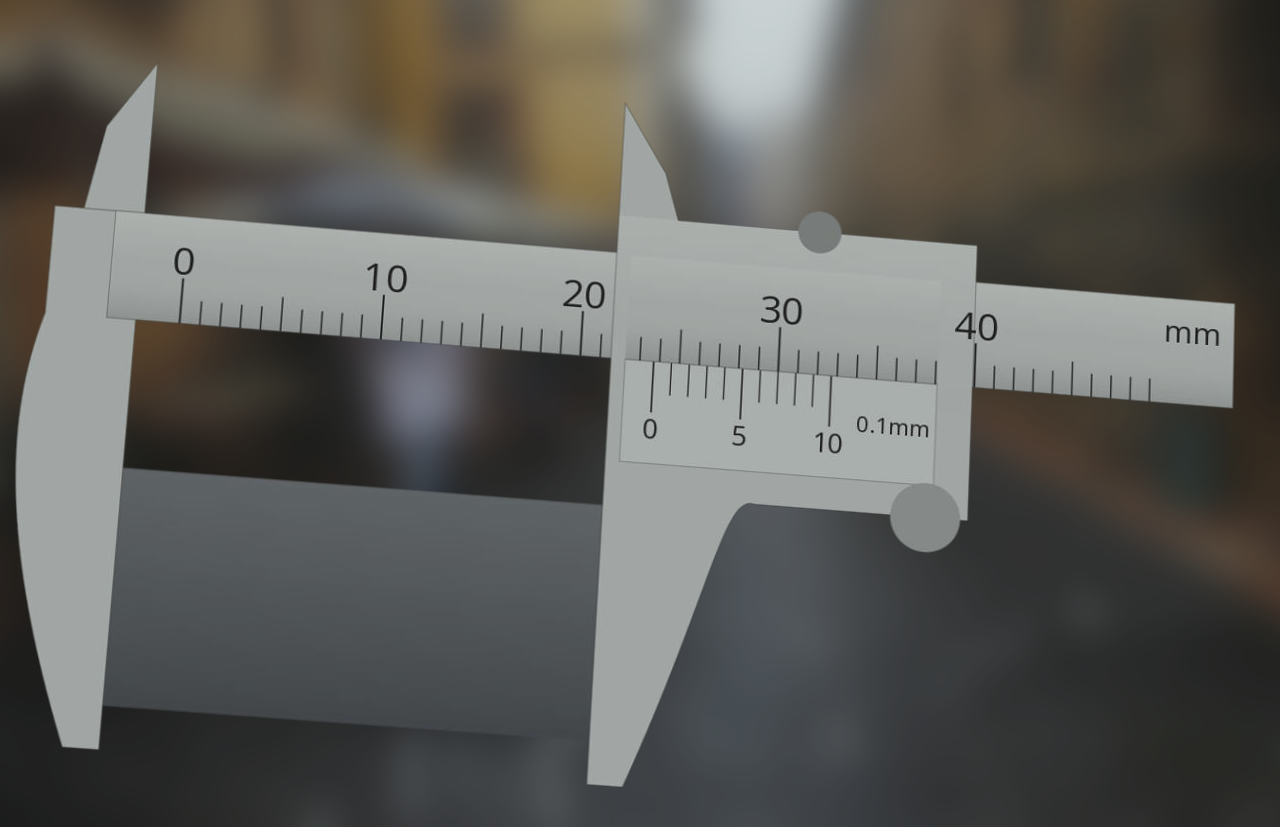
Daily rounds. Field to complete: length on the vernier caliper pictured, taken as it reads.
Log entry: 23.7 mm
